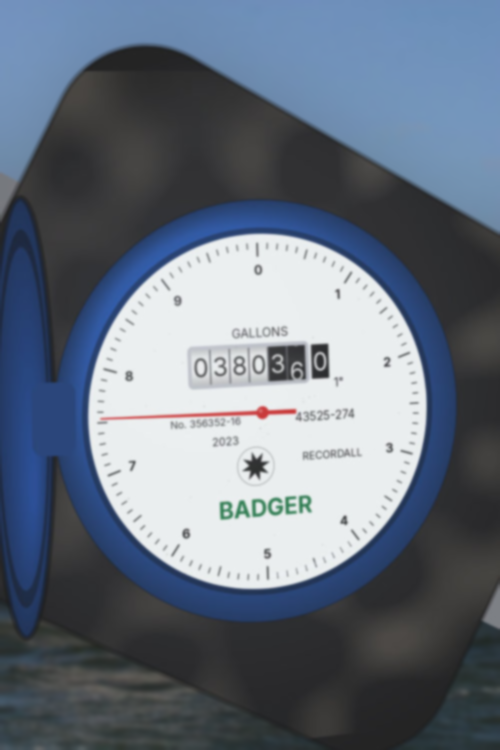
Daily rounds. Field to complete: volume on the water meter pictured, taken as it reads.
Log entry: 380357.5 gal
